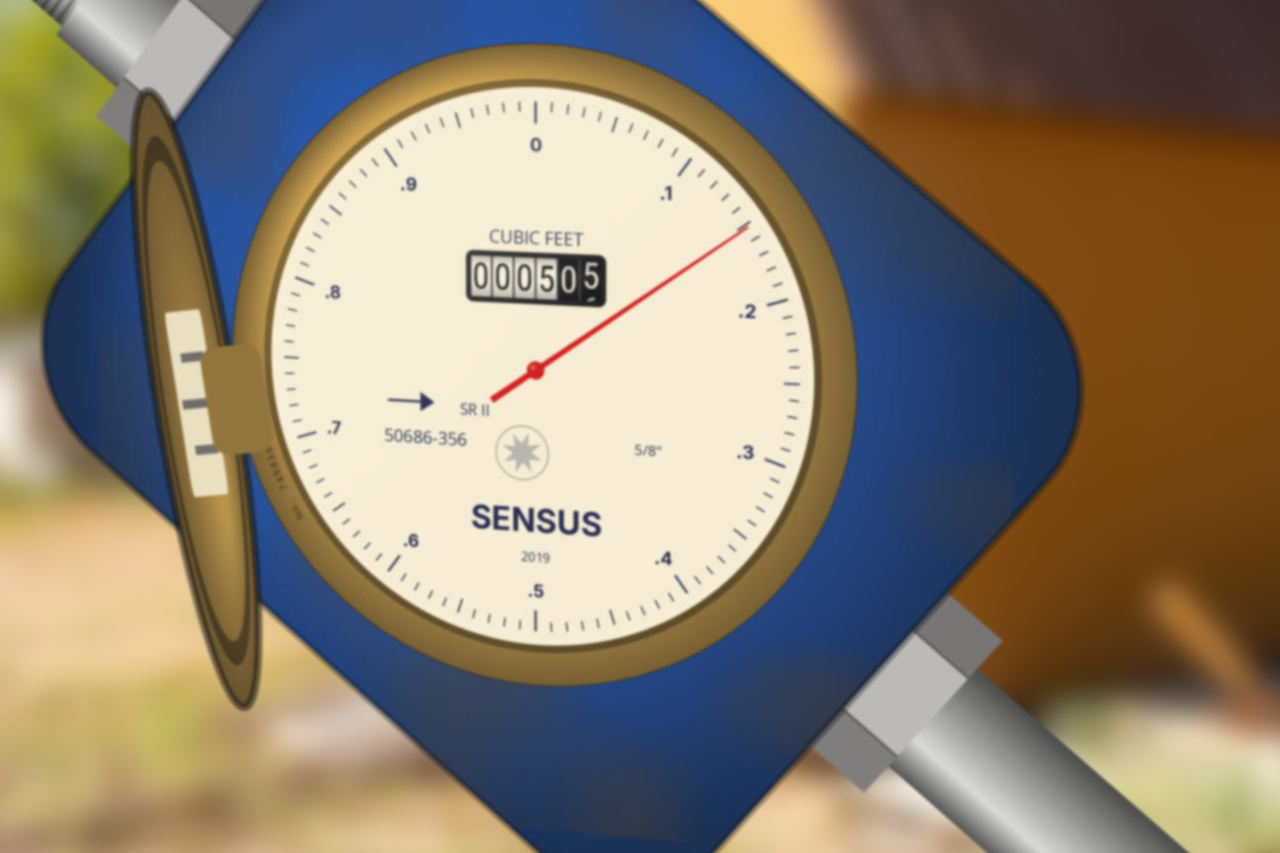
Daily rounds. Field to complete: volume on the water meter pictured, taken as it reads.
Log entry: 505.15 ft³
